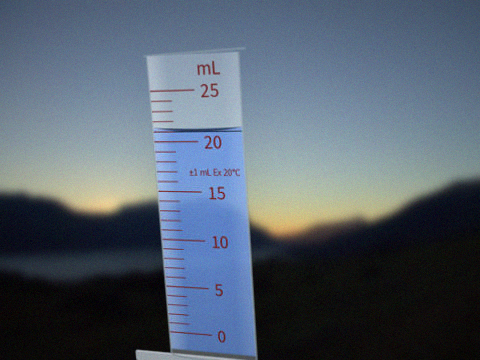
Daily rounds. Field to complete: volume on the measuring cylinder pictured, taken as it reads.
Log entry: 21 mL
